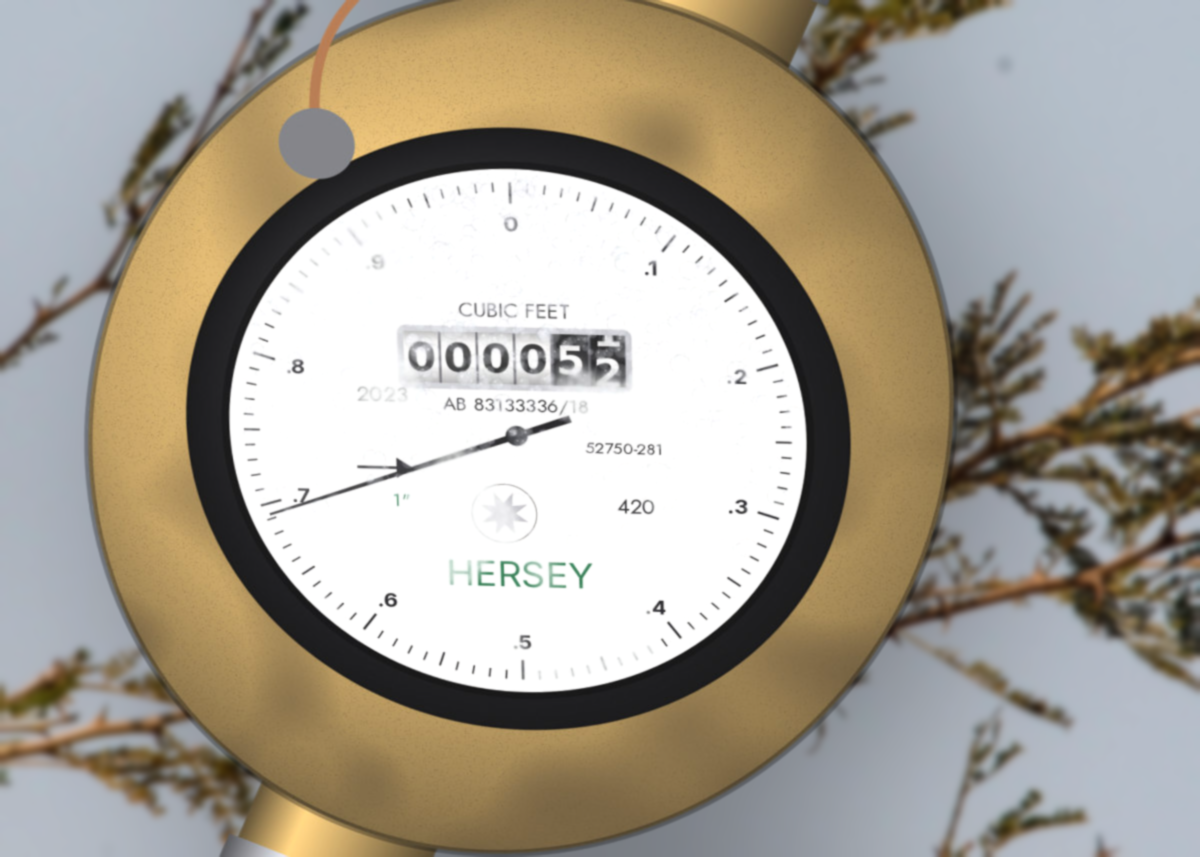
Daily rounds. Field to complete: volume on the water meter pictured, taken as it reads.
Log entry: 51.69 ft³
